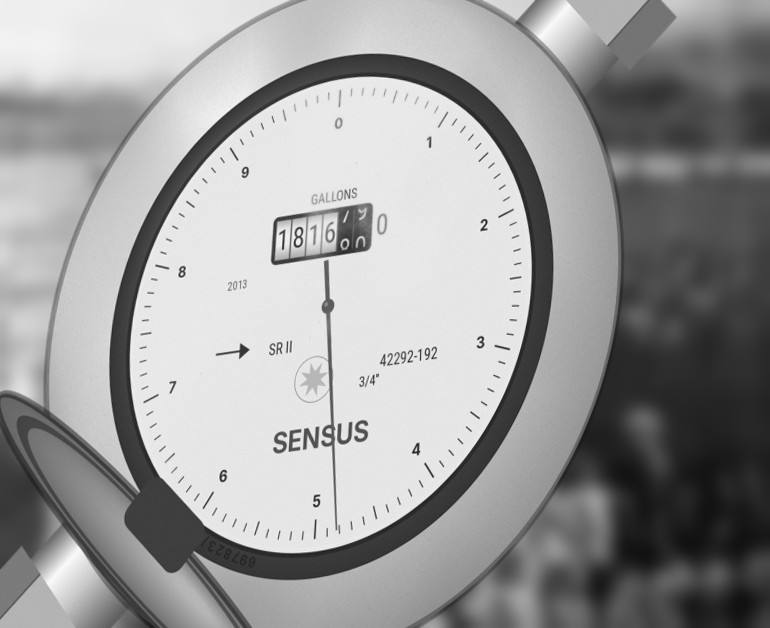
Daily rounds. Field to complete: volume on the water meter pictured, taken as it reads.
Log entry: 1816794.8 gal
